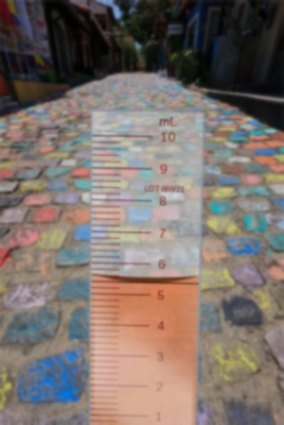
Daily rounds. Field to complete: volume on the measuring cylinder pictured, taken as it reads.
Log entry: 5.4 mL
